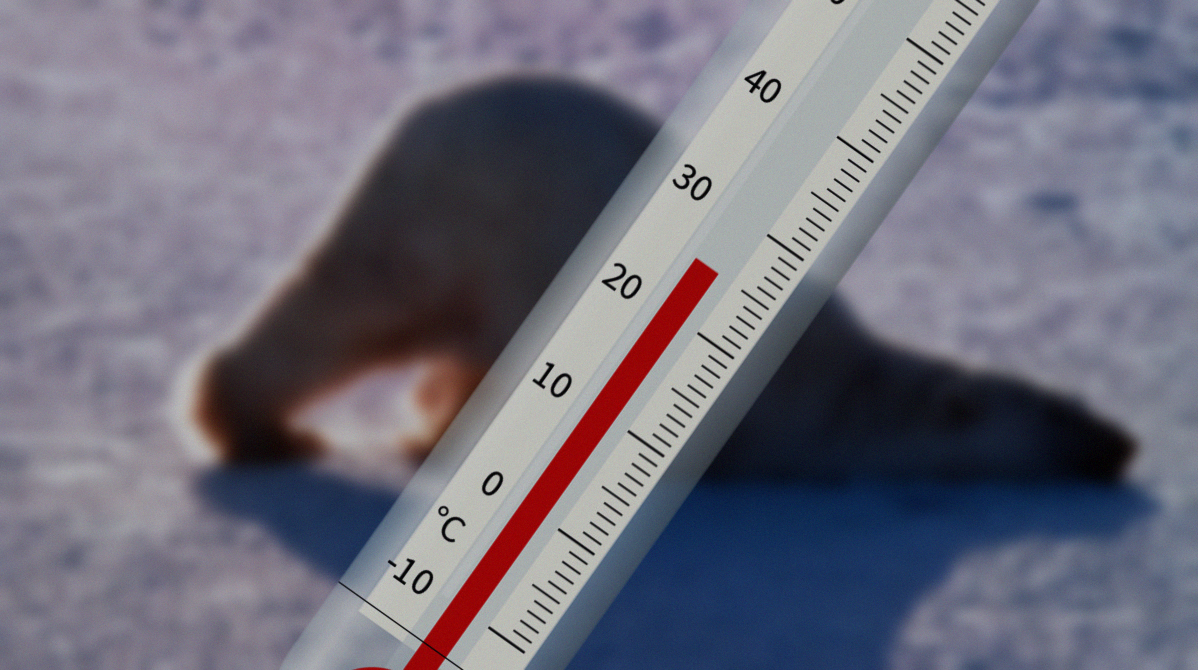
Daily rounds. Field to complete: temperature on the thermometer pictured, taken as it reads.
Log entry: 25 °C
